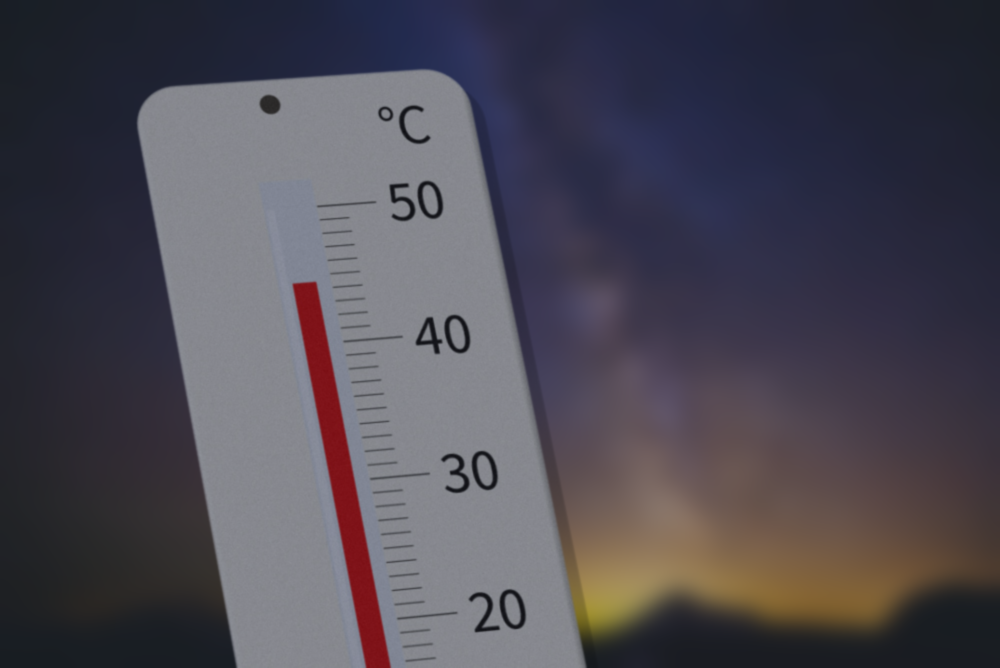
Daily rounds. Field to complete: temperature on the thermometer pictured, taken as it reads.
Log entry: 44.5 °C
